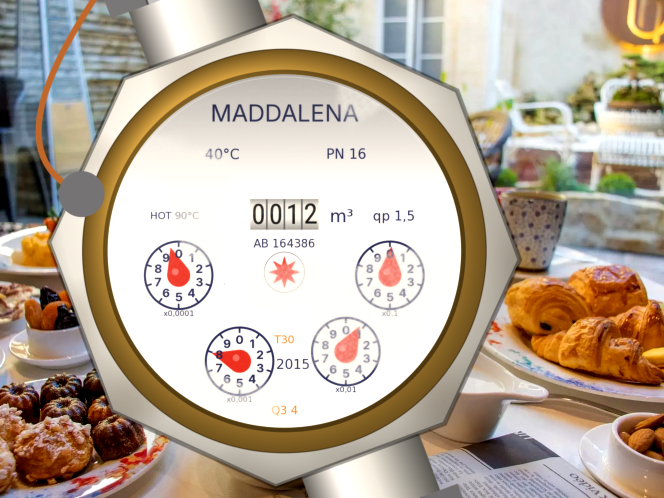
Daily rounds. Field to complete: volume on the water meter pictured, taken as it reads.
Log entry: 12.0079 m³
